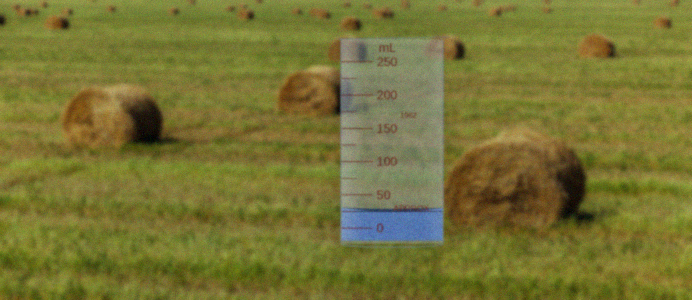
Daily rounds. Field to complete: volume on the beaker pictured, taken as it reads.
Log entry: 25 mL
